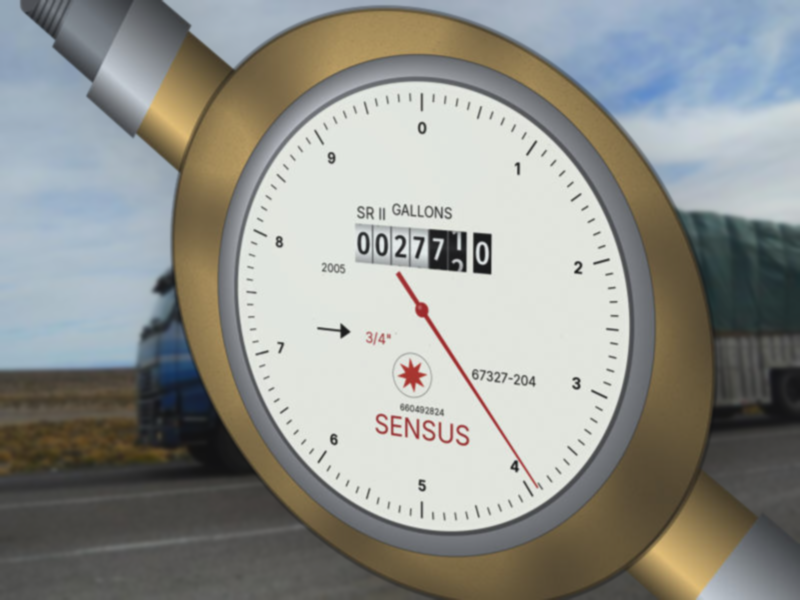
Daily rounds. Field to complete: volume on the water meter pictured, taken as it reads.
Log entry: 27713.9 gal
